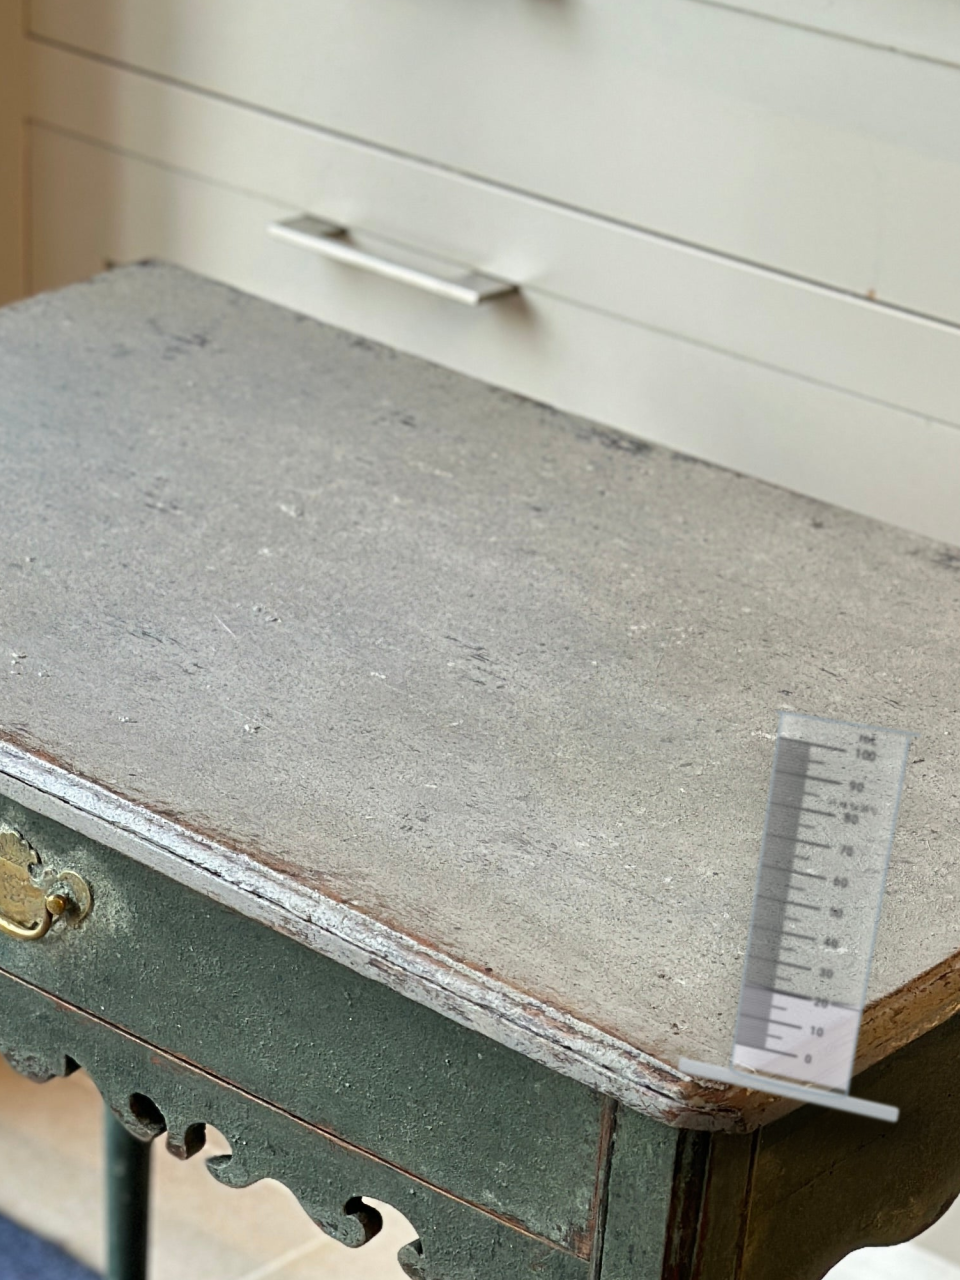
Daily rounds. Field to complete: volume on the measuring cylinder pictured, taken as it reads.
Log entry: 20 mL
